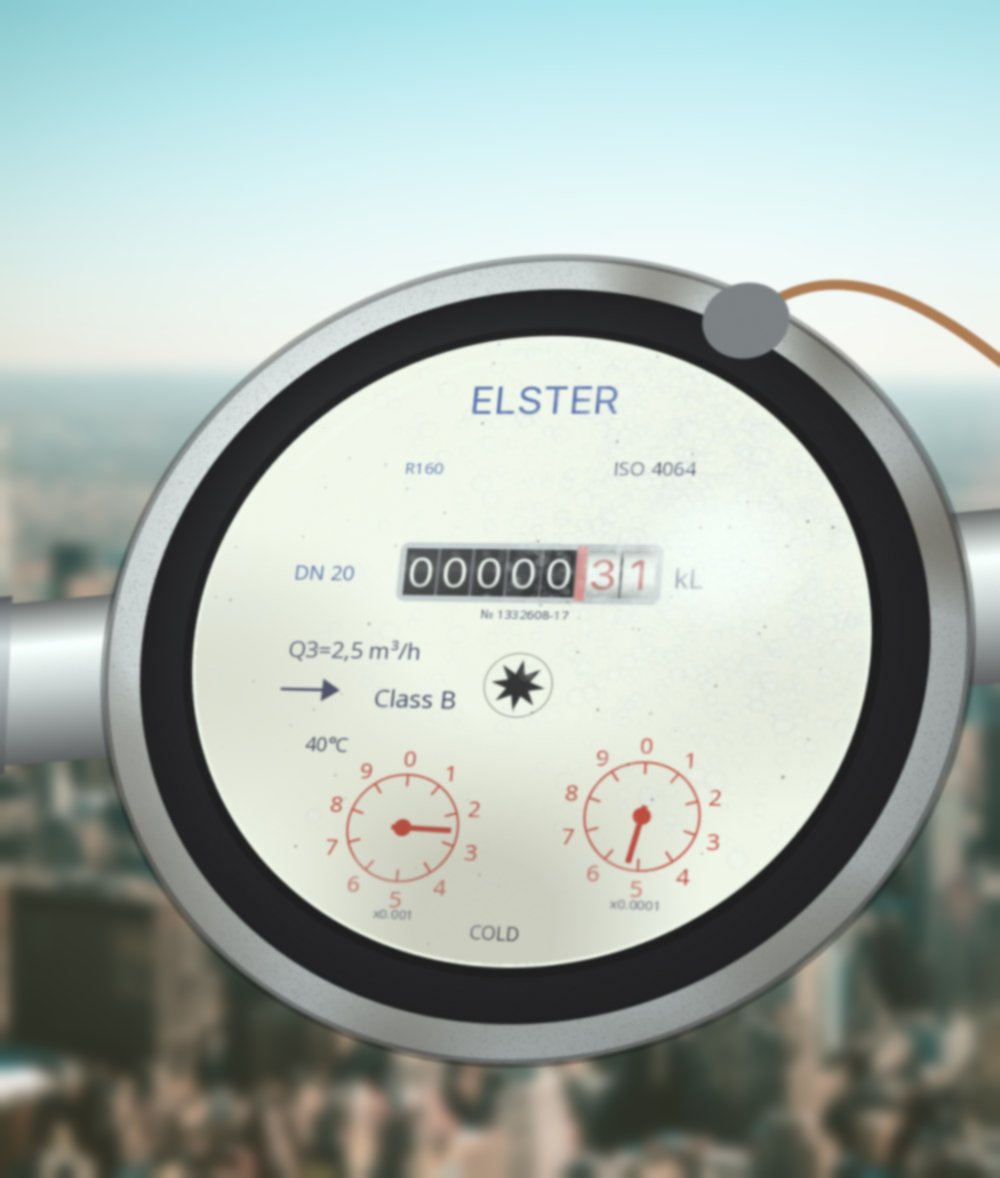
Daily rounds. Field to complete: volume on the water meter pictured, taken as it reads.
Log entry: 0.3125 kL
